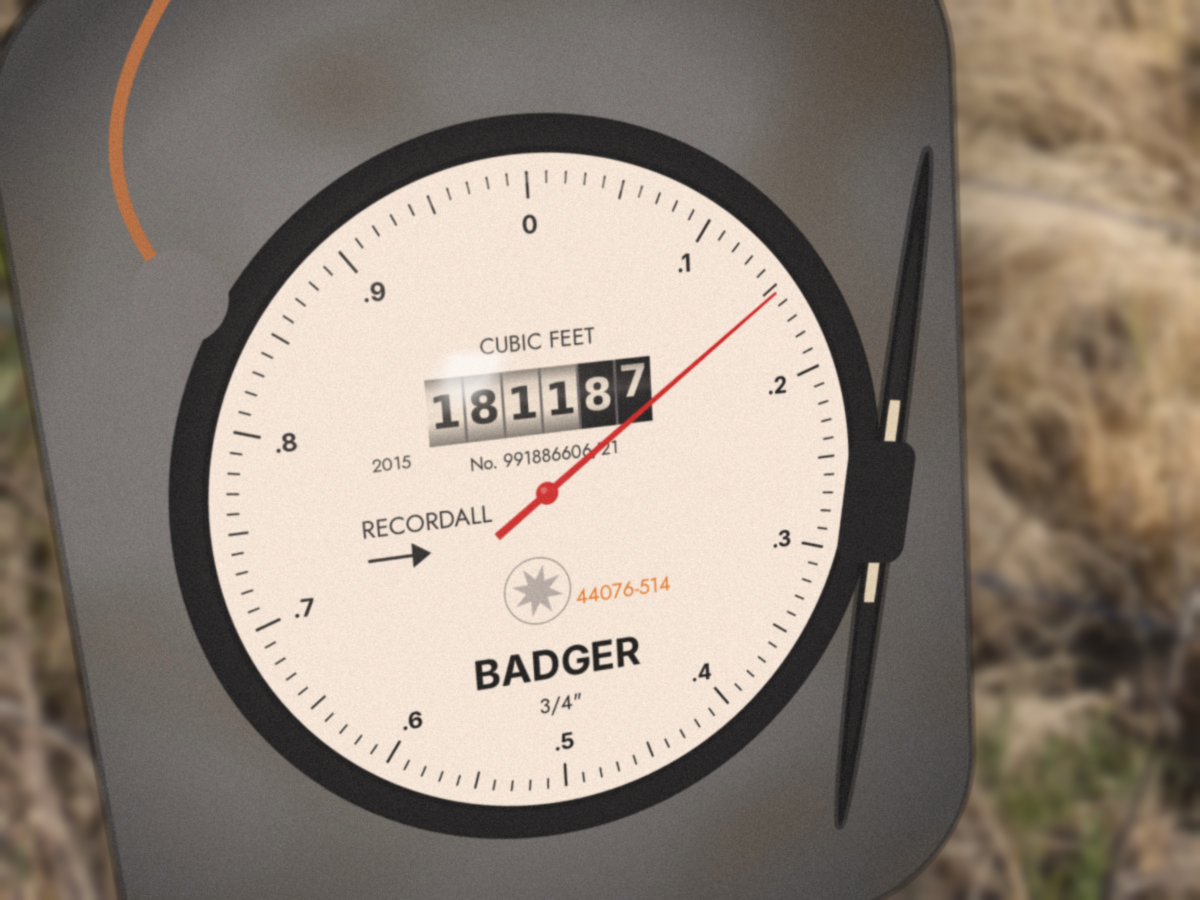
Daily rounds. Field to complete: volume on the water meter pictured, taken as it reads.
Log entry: 181187.15 ft³
